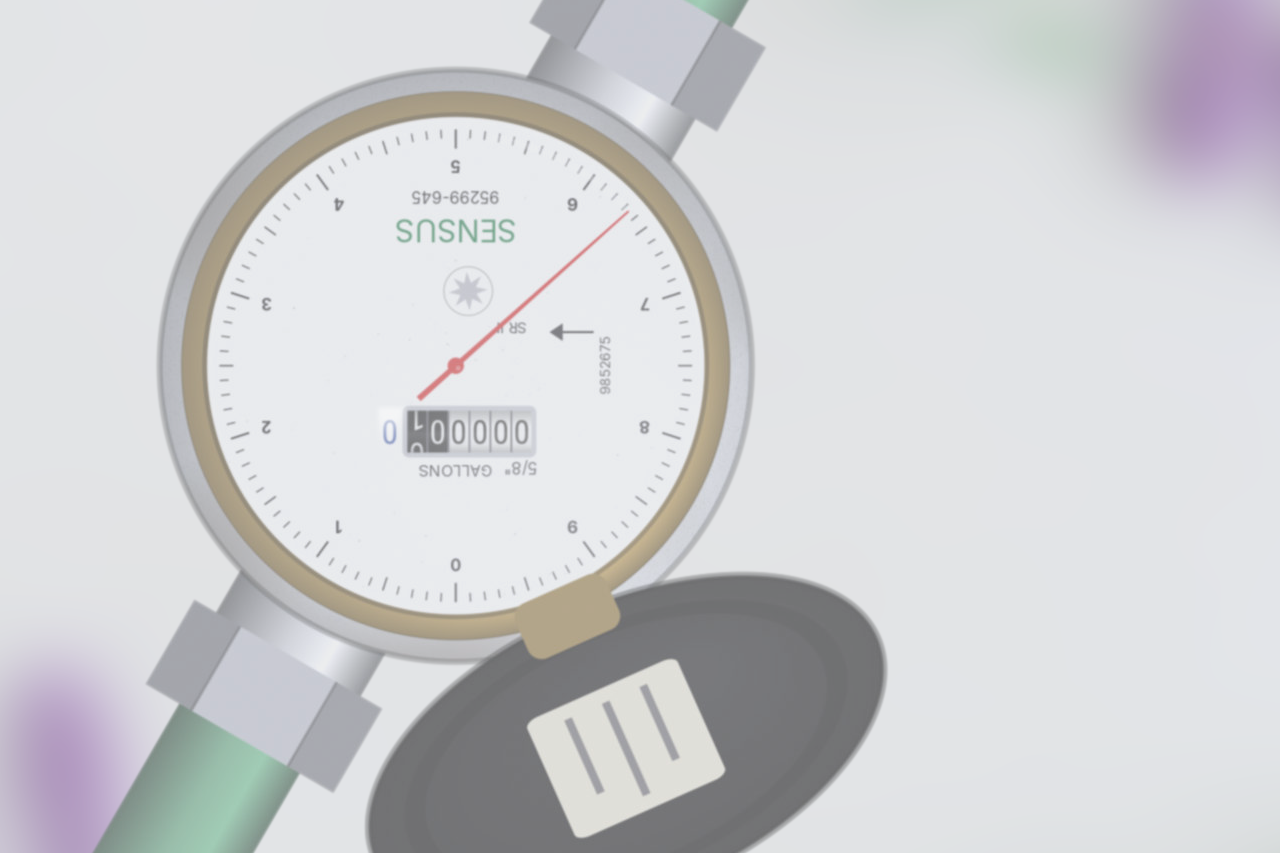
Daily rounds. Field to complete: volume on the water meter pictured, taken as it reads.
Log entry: 6.3 gal
